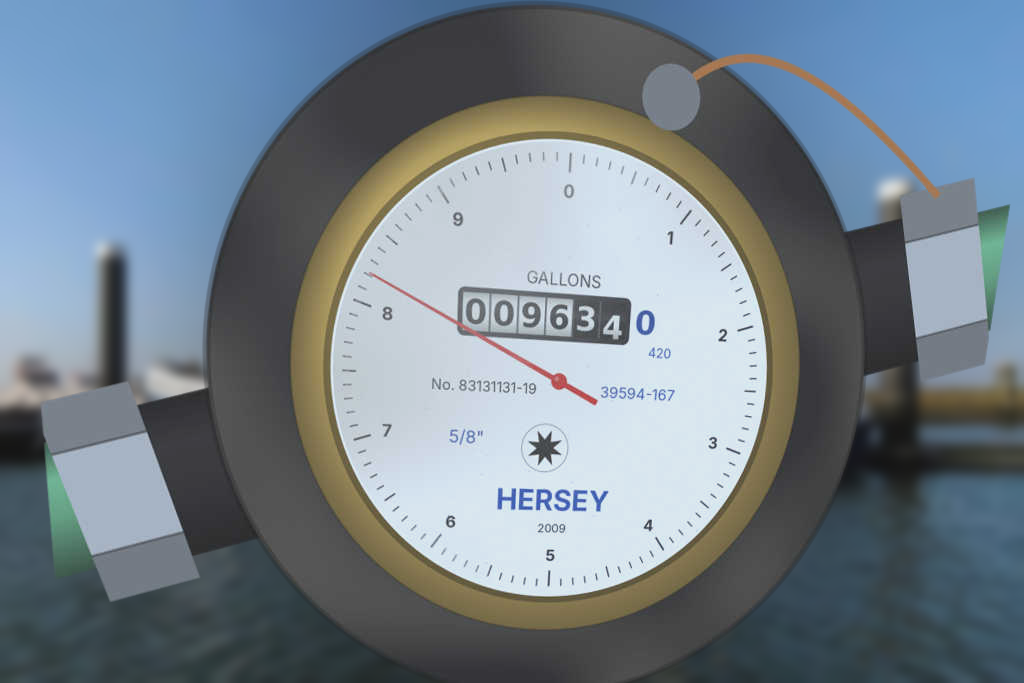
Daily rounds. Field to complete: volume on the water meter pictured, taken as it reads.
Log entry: 96338.2 gal
